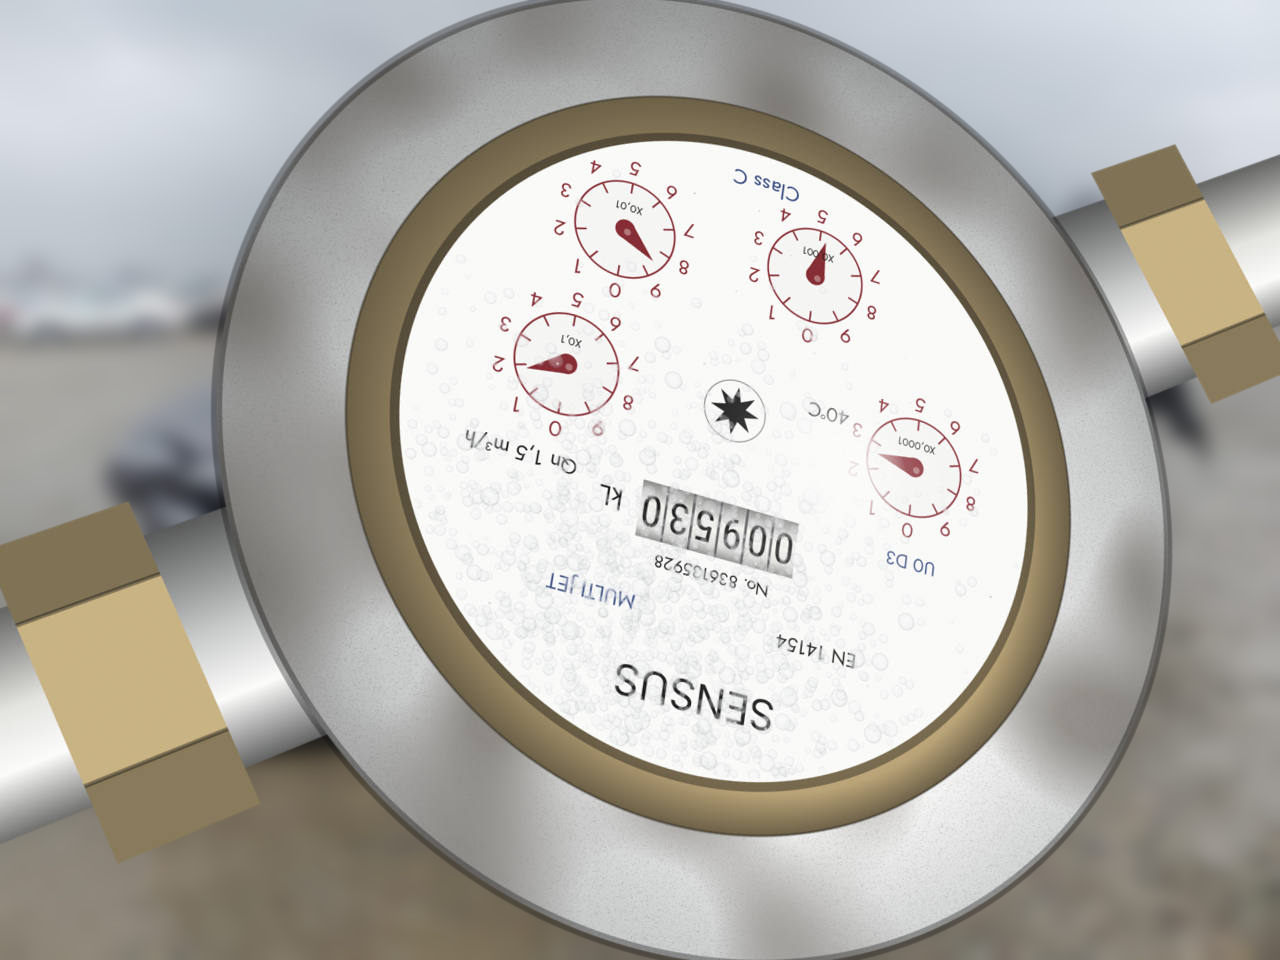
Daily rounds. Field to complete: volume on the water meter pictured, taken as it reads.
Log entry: 9530.1852 kL
